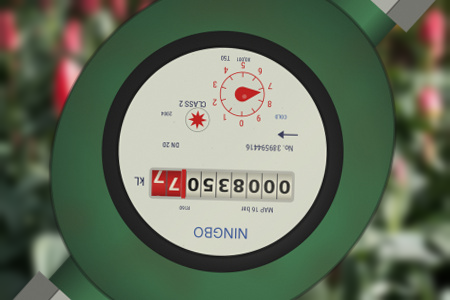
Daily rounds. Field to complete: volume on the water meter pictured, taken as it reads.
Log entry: 8350.767 kL
